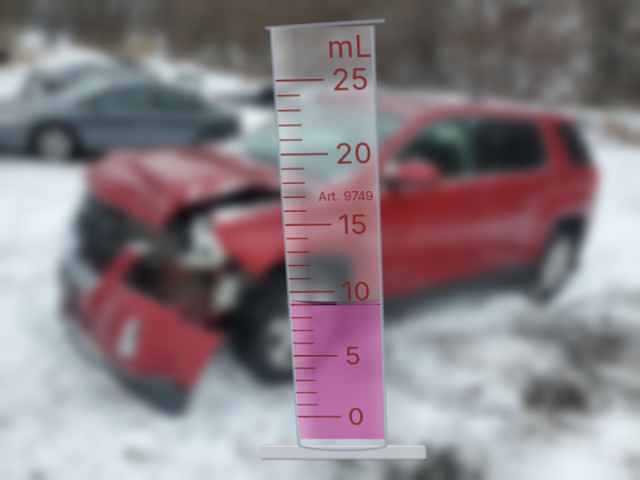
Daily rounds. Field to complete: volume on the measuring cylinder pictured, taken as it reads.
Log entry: 9 mL
